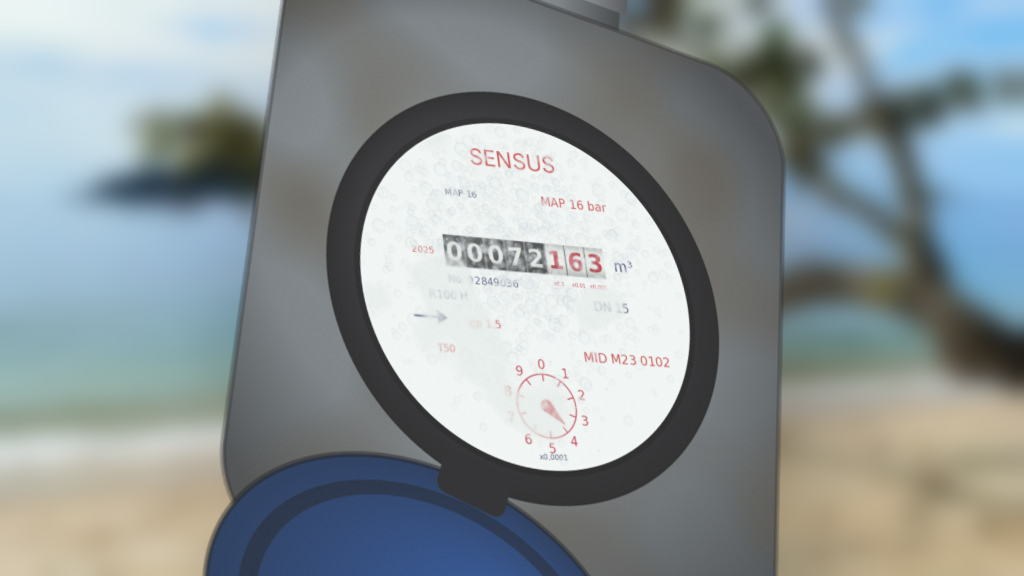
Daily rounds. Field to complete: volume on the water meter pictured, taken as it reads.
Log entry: 72.1633 m³
